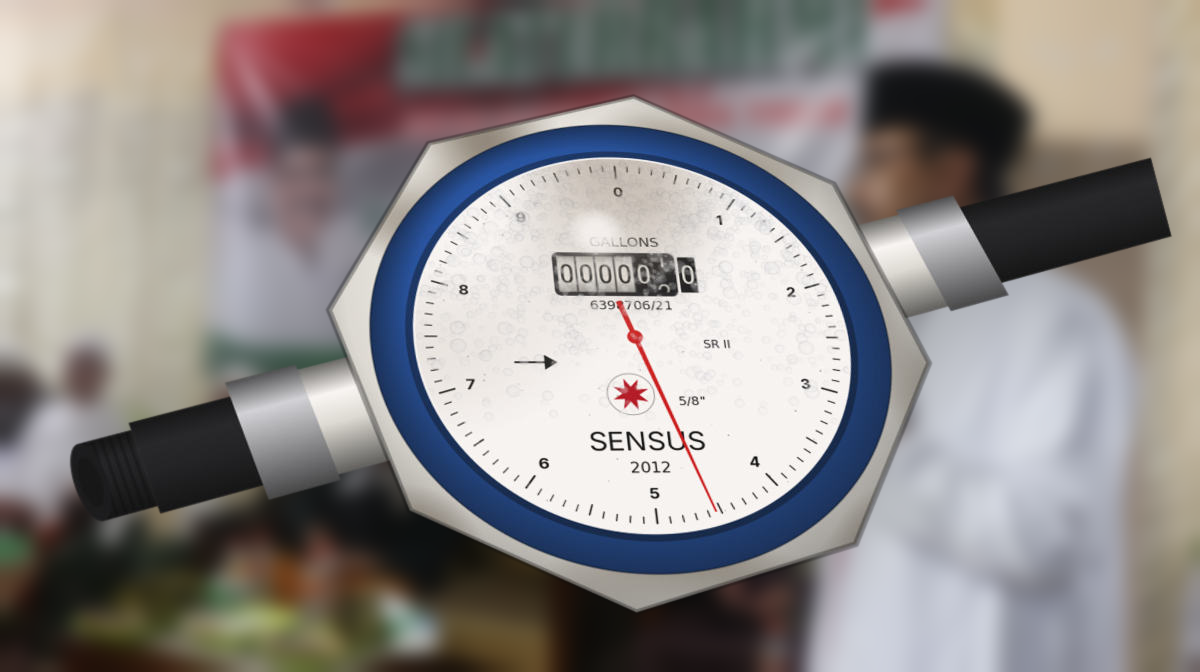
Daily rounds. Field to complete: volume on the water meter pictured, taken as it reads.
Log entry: 14.5 gal
